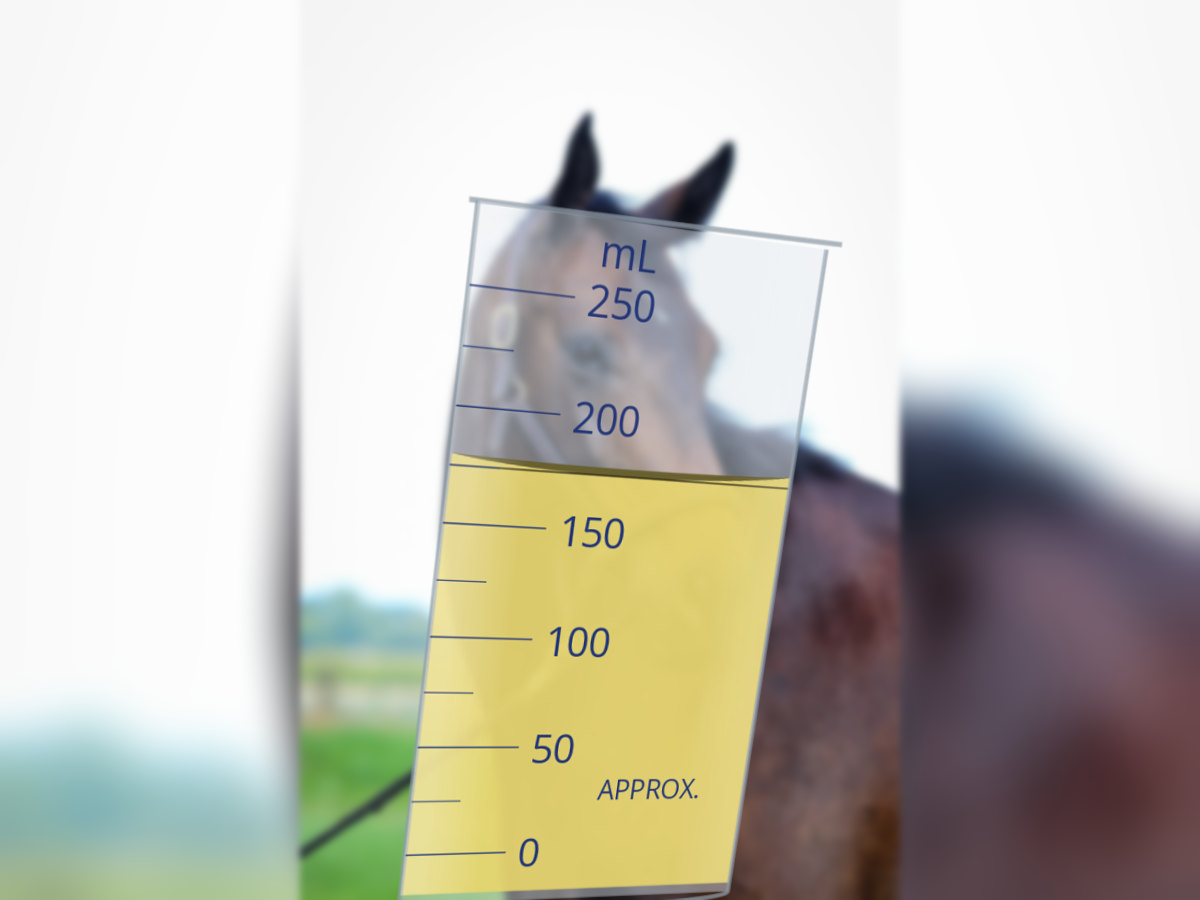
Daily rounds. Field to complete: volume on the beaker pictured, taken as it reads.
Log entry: 175 mL
